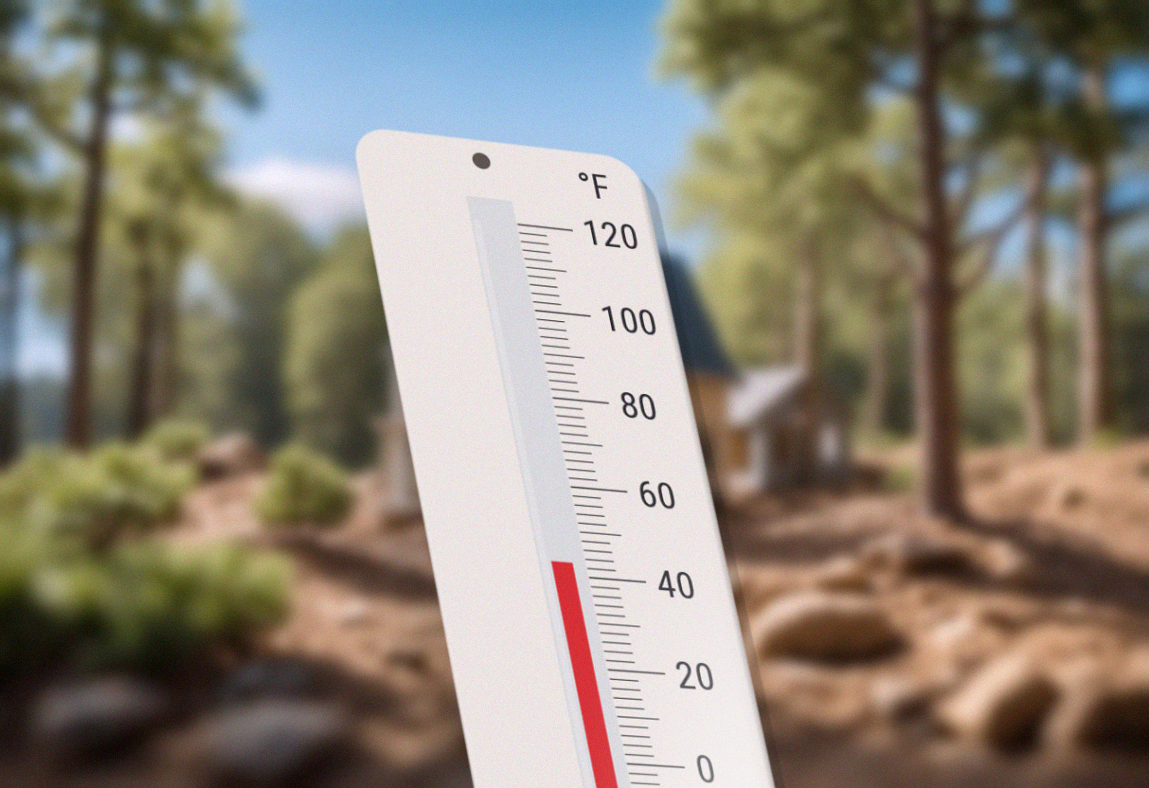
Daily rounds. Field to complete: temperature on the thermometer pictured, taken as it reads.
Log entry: 43 °F
